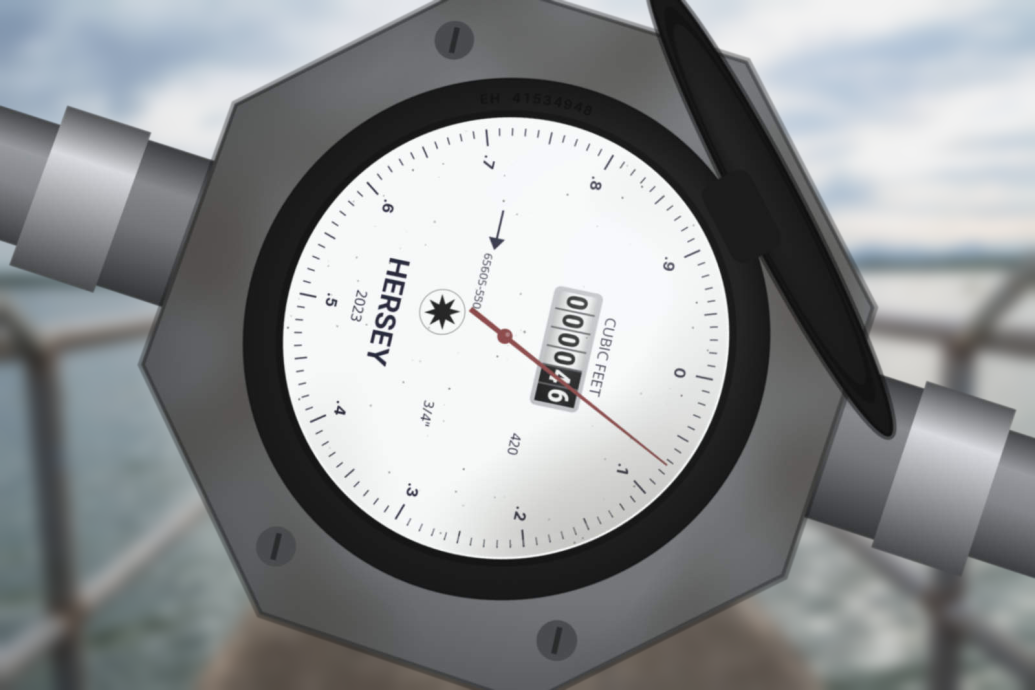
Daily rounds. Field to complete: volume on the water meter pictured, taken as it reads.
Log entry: 46.07 ft³
